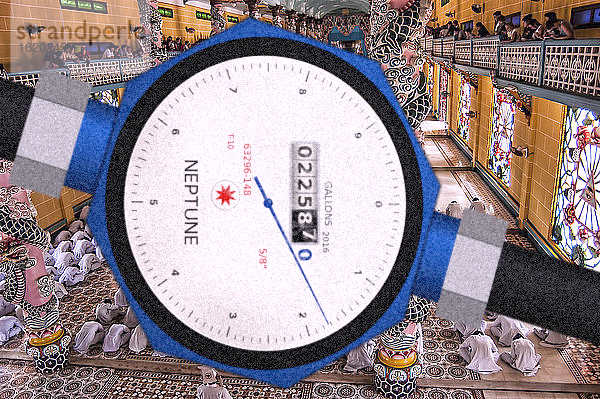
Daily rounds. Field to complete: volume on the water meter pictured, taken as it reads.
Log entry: 225871.7 gal
